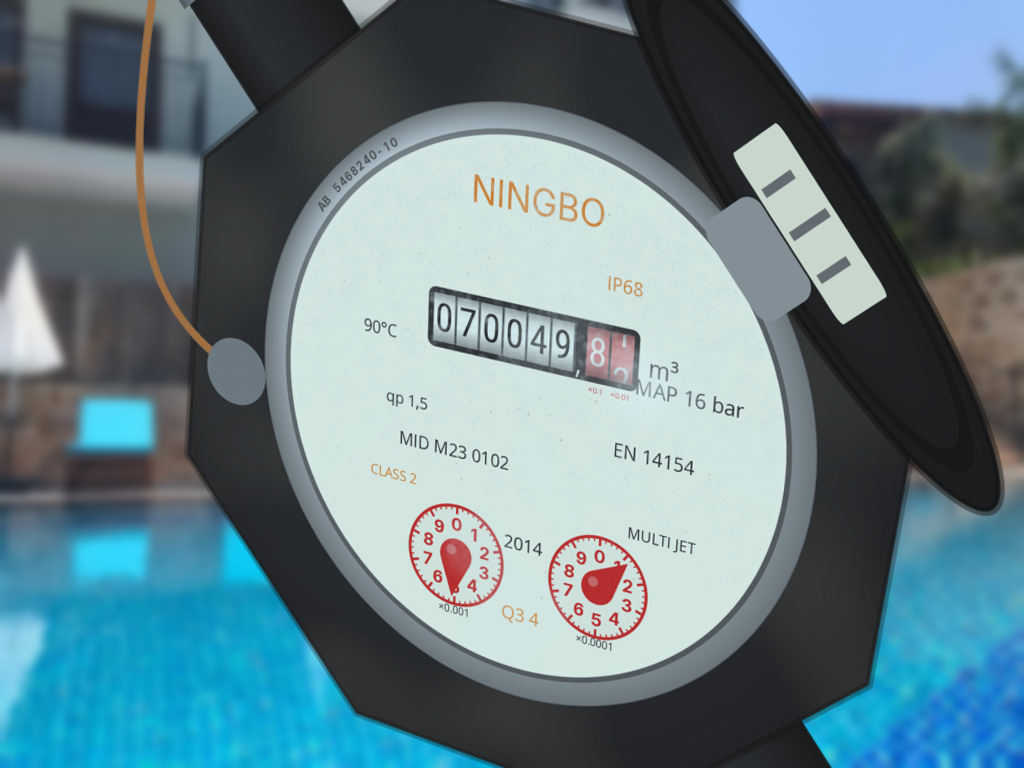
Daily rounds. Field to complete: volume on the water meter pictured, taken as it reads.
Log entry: 70049.8151 m³
